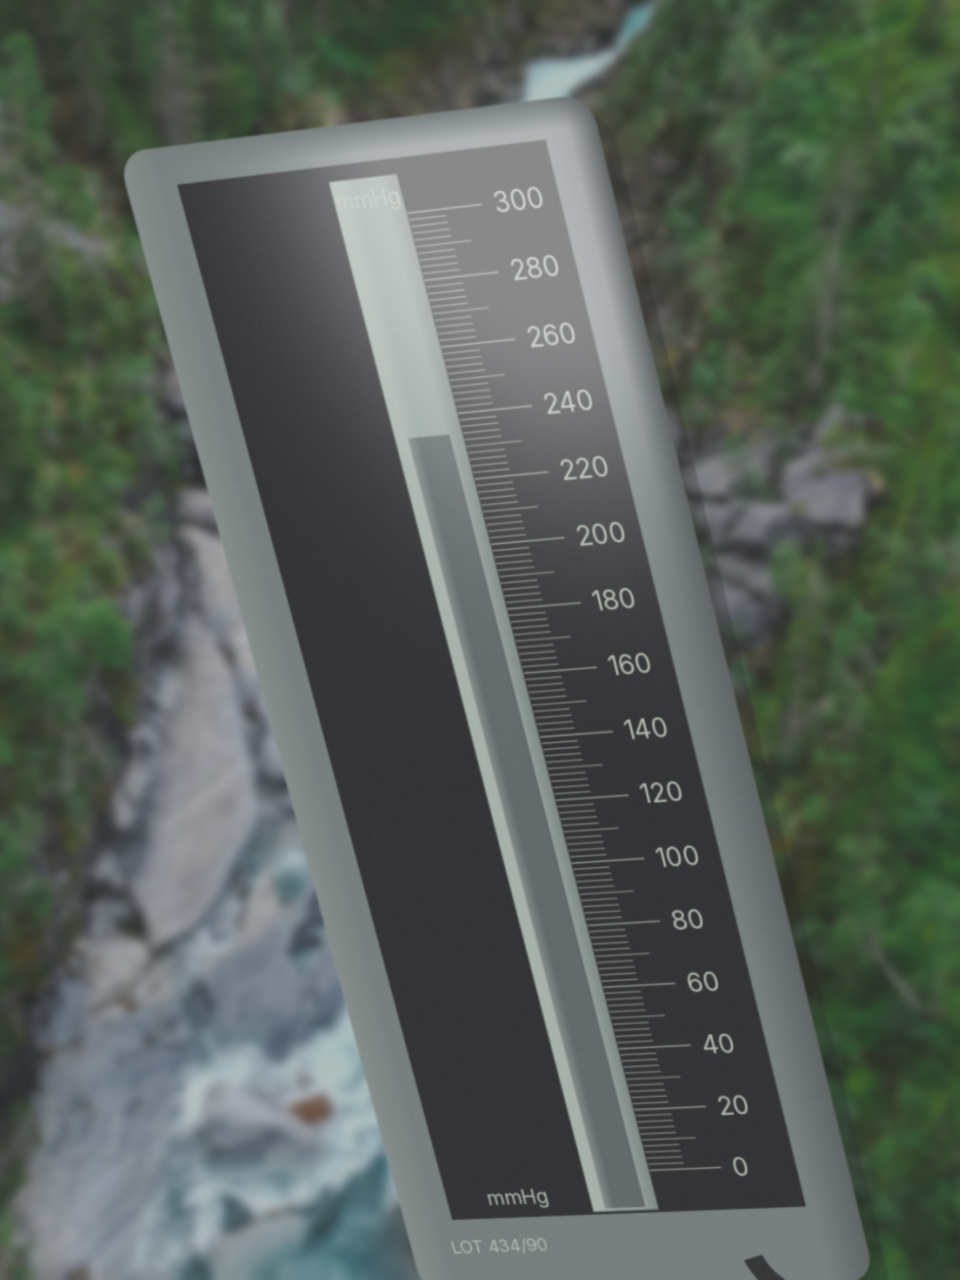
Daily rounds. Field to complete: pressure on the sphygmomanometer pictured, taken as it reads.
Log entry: 234 mmHg
